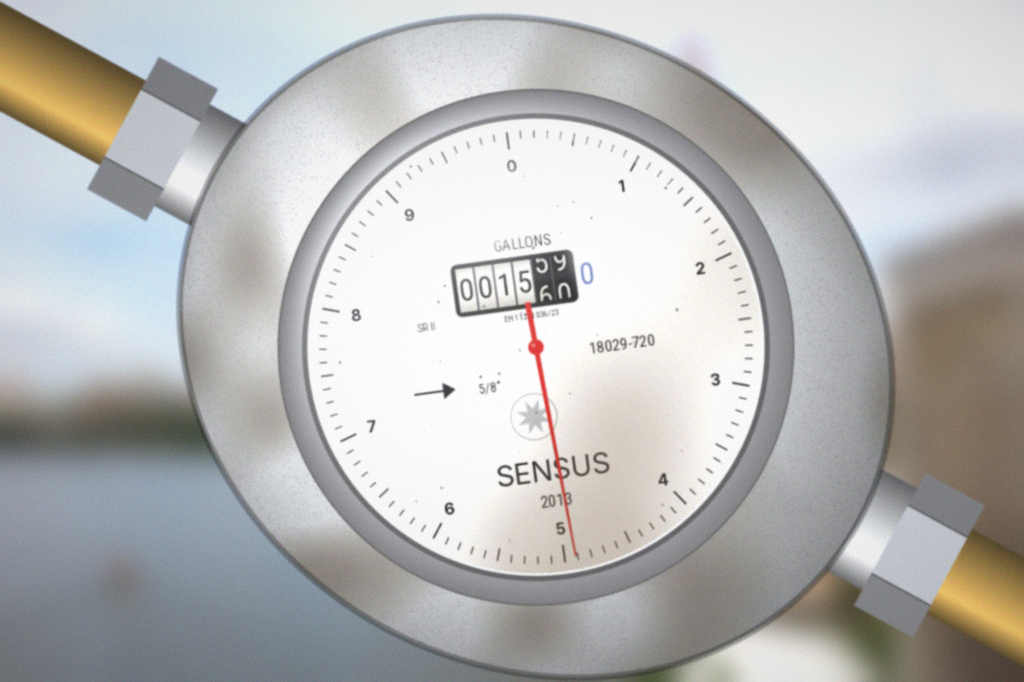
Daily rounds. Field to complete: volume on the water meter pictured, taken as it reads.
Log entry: 15594.9 gal
